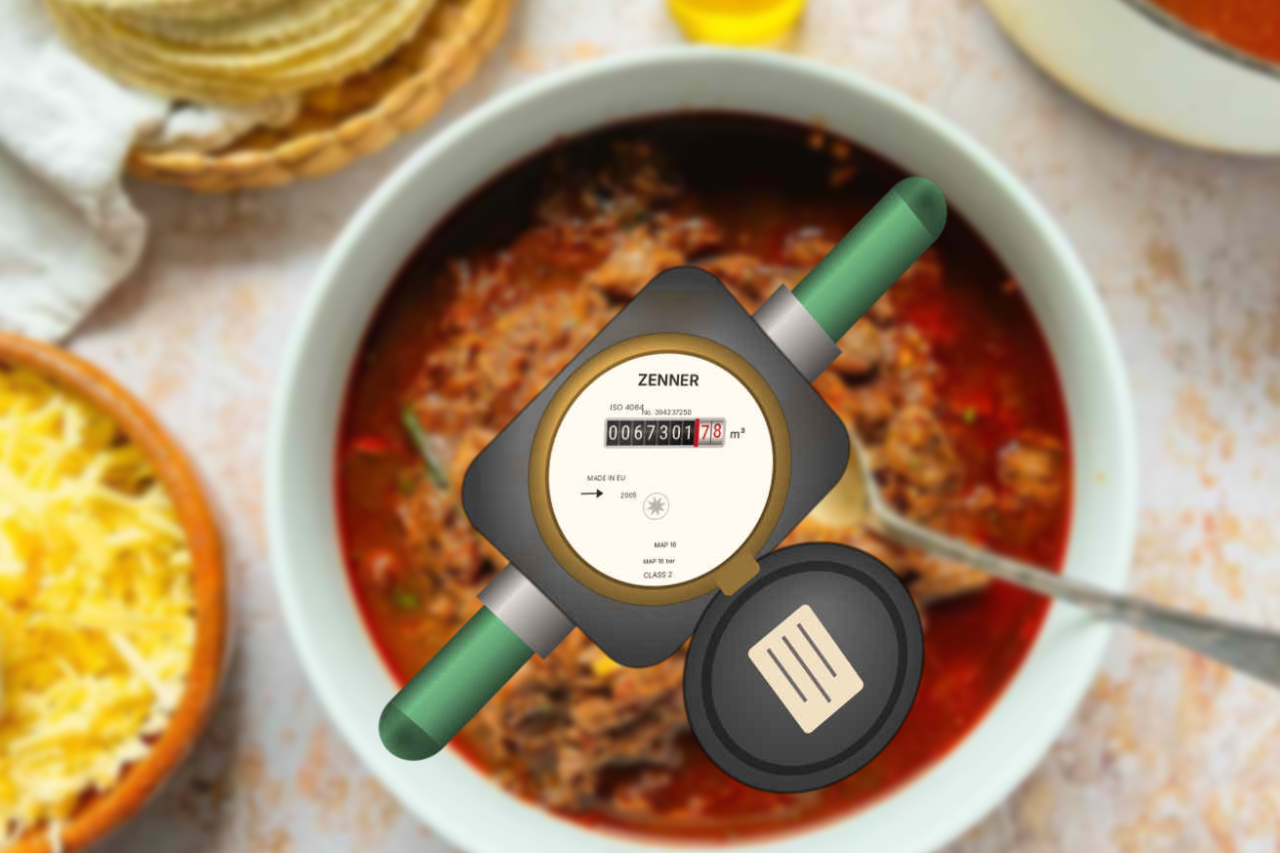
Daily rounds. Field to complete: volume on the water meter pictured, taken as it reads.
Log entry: 67301.78 m³
